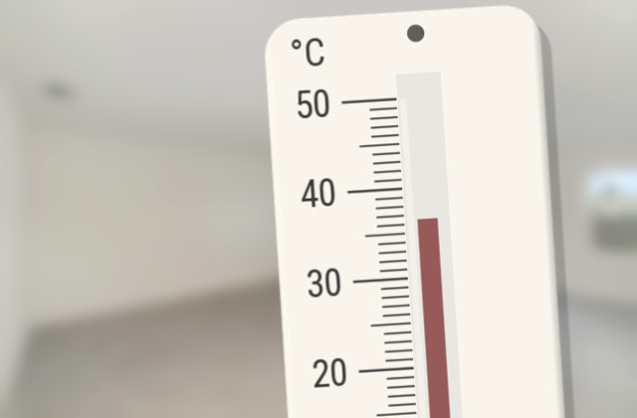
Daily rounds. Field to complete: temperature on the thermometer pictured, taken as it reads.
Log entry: 36.5 °C
